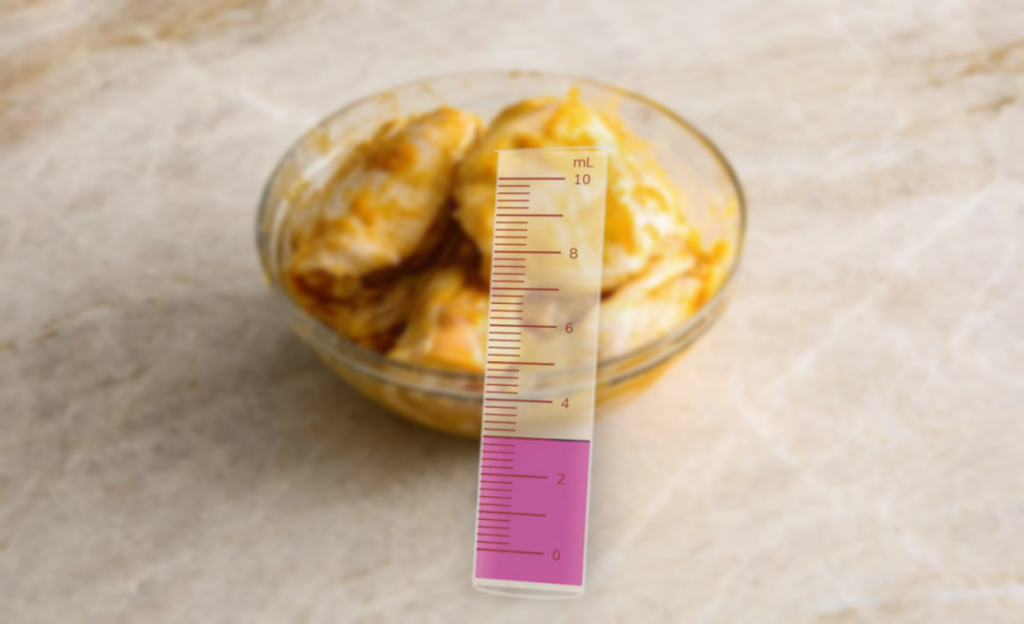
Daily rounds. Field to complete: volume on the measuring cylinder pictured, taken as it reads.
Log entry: 3 mL
